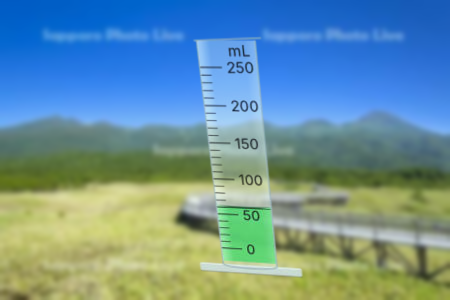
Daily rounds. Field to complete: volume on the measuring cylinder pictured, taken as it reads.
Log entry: 60 mL
